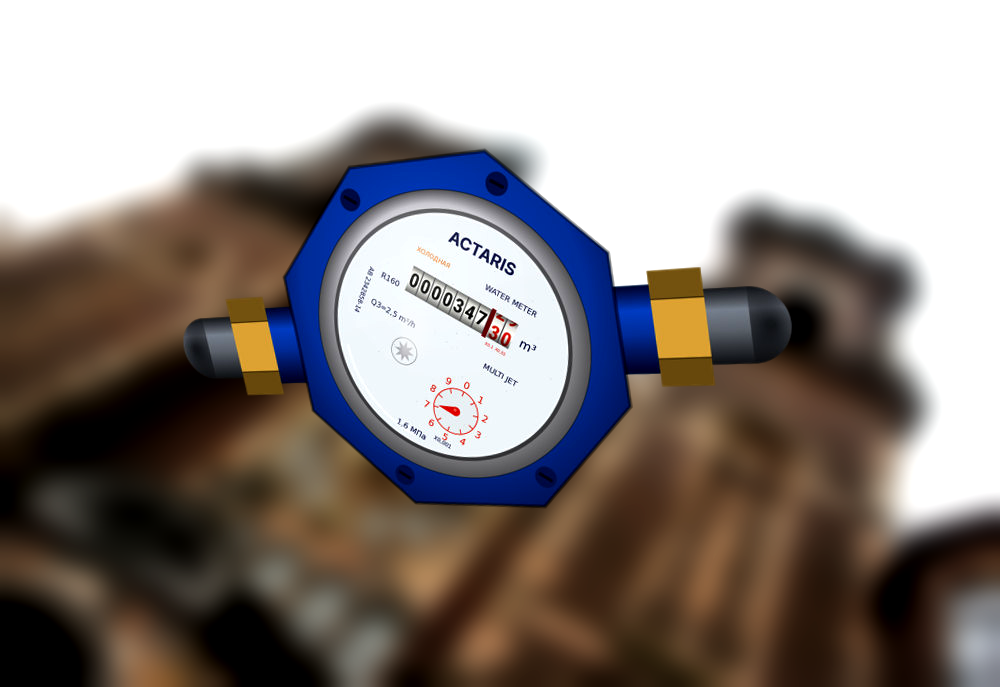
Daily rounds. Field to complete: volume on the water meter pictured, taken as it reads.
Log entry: 347.297 m³
